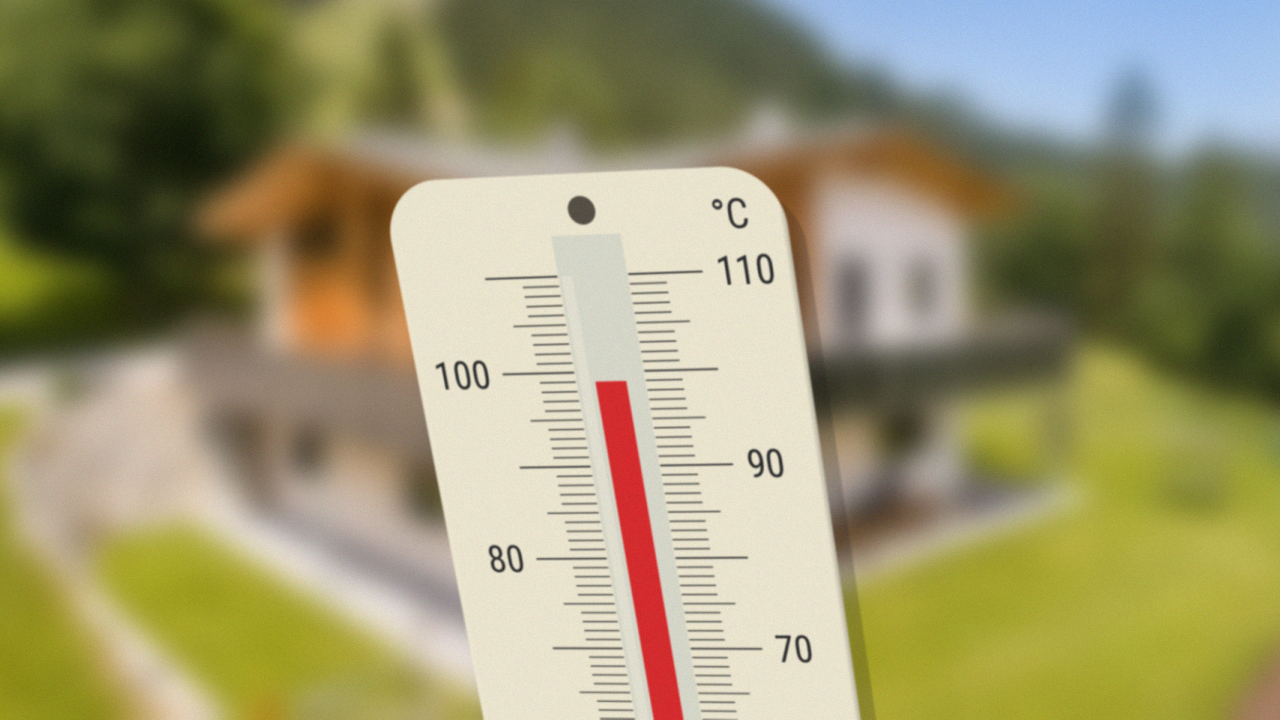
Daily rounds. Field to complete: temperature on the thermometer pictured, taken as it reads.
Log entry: 99 °C
